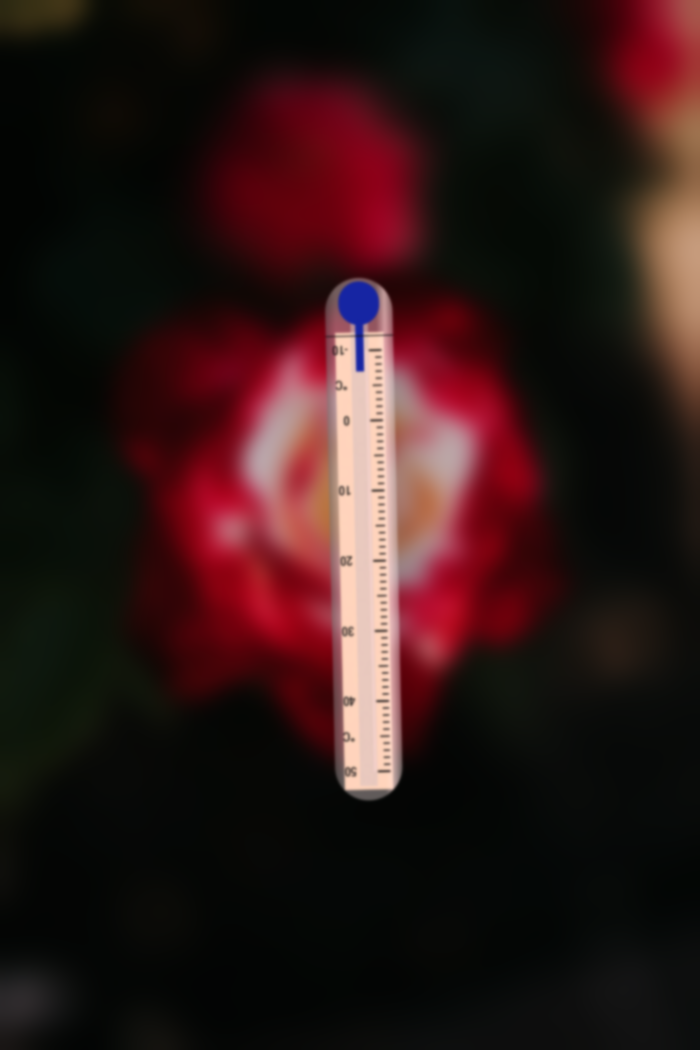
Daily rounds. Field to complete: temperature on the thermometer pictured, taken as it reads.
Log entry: -7 °C
